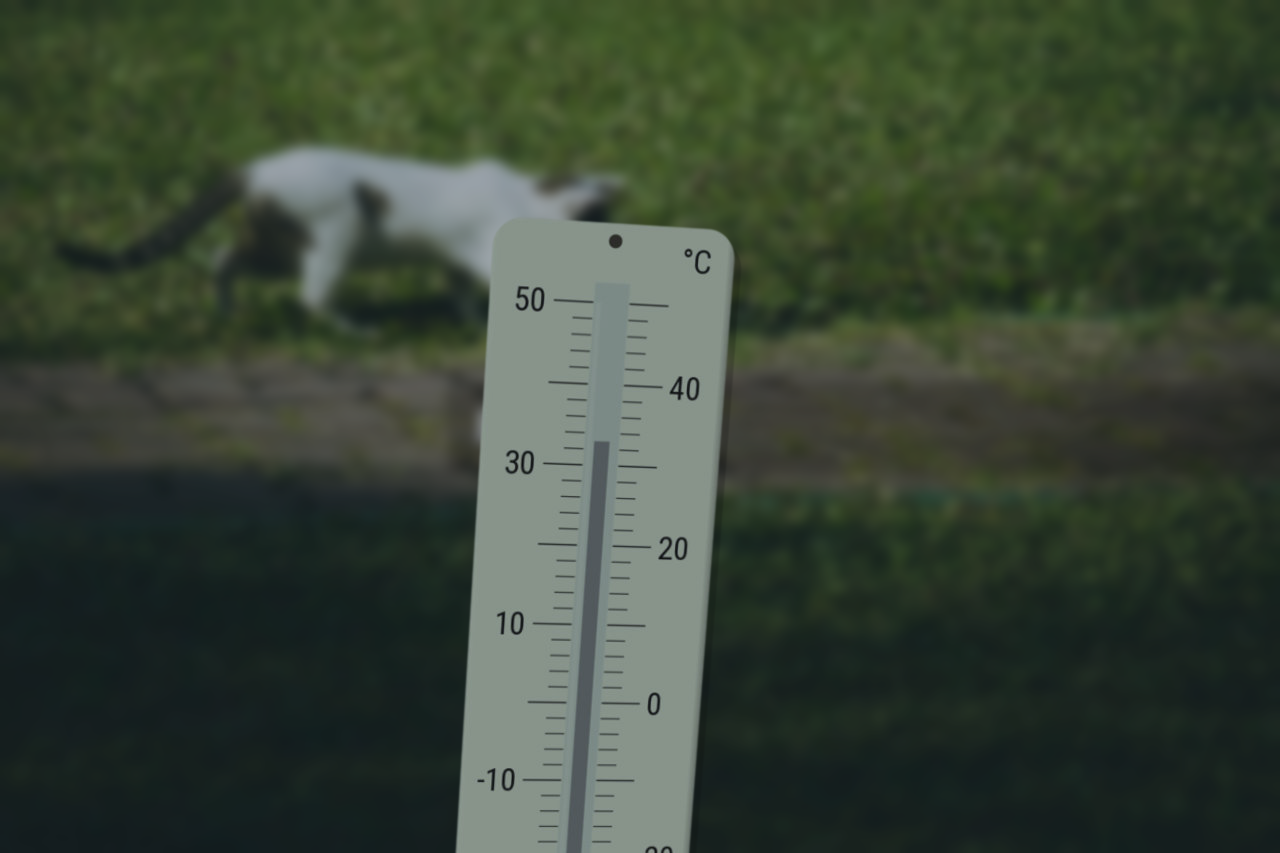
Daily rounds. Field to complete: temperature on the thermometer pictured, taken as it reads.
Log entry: 33 °C
